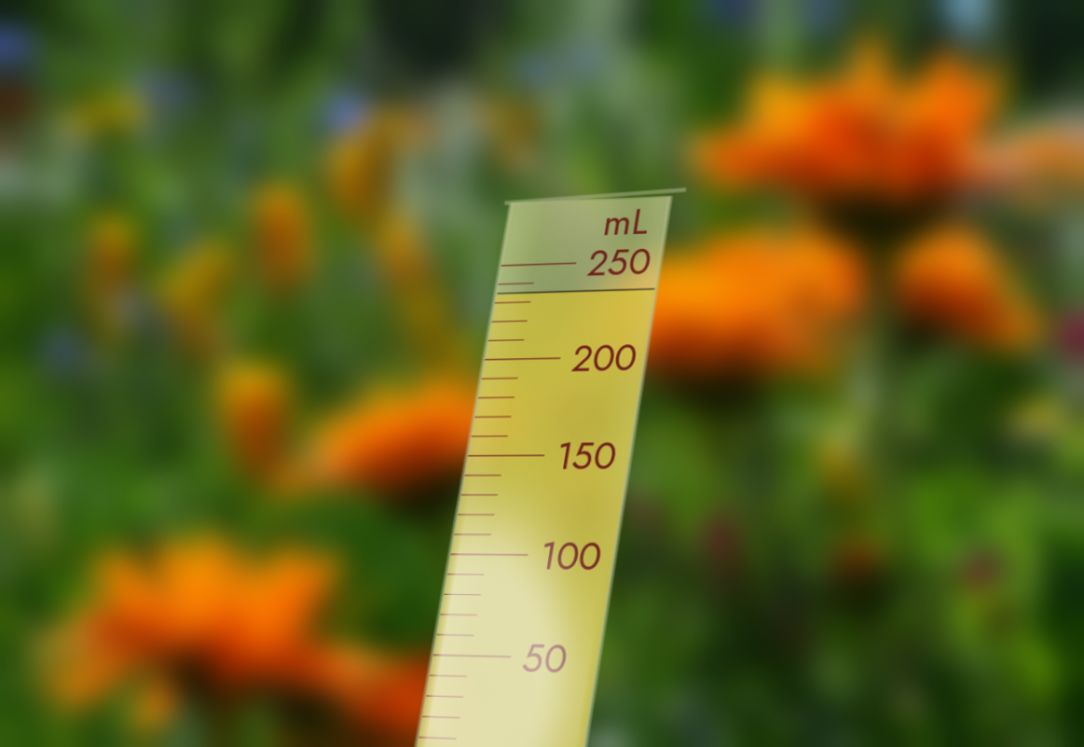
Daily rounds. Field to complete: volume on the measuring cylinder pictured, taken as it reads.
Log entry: 235 mL
